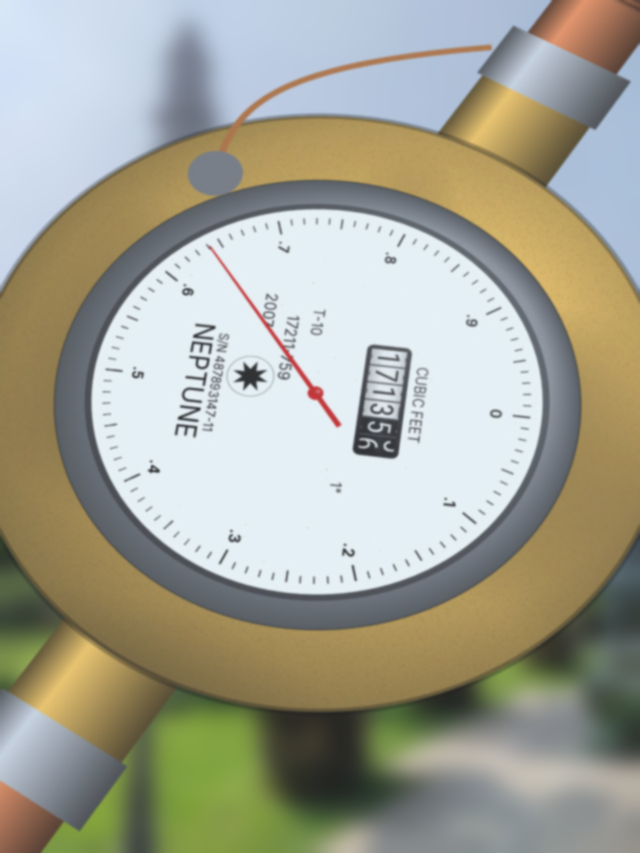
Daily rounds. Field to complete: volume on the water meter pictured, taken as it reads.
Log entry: 171355.64 ft³
